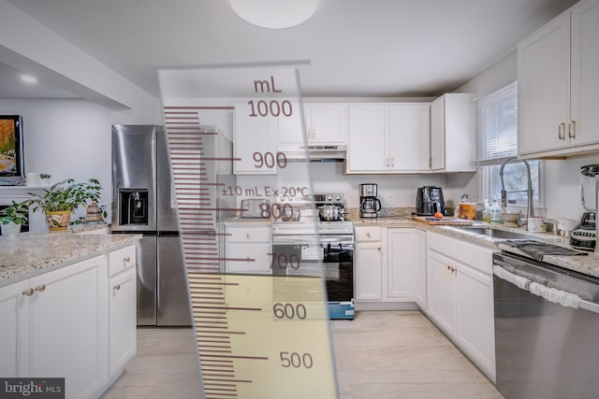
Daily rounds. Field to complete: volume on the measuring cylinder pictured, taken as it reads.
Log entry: 670 mL
